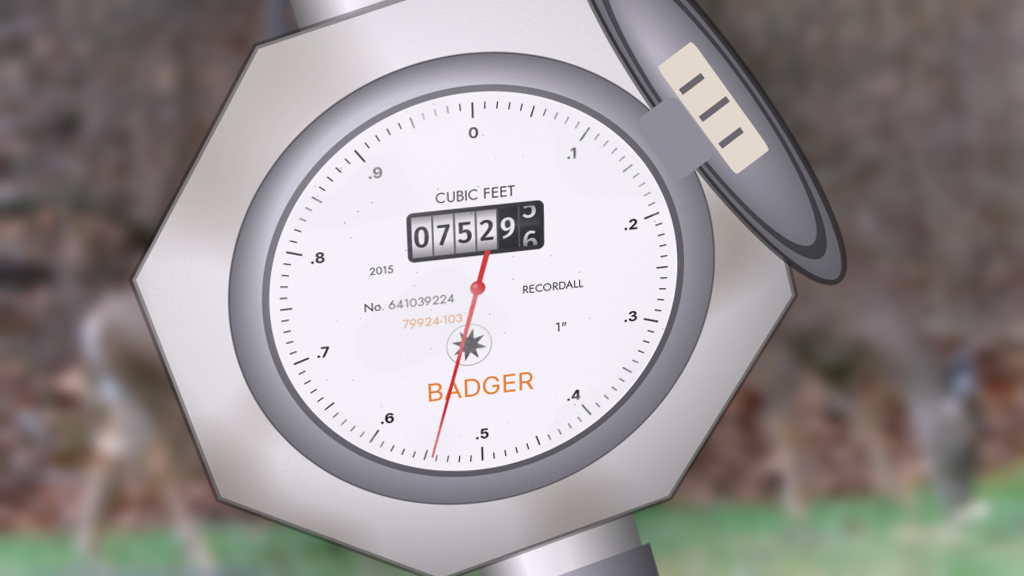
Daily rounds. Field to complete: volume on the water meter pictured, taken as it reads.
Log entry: 75295.54 ft³
